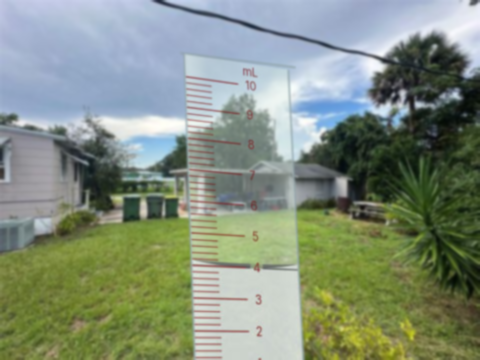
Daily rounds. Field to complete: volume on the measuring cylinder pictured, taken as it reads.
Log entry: 4 mL
